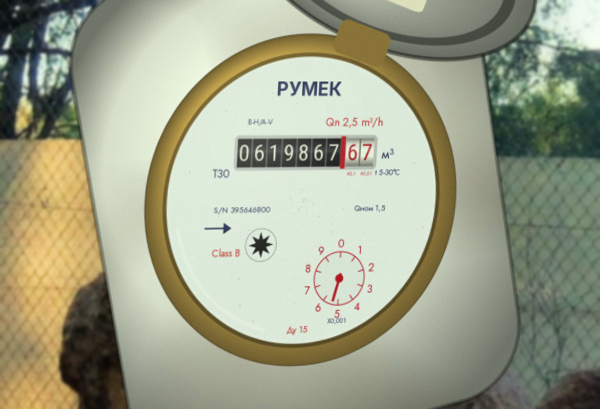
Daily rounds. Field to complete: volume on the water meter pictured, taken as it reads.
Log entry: 619867.675 m³
